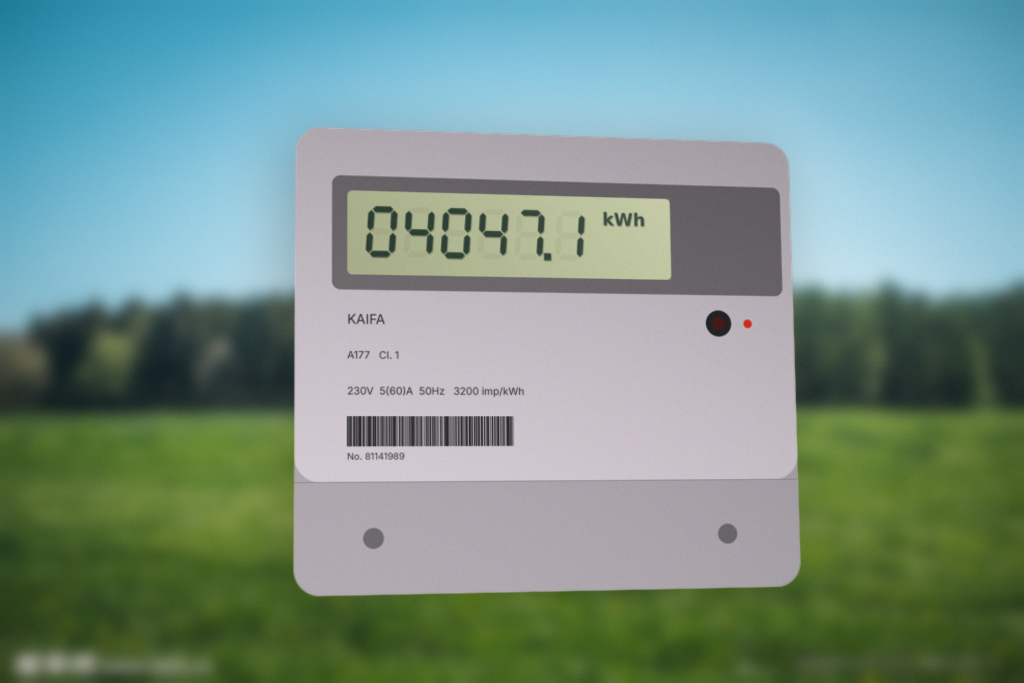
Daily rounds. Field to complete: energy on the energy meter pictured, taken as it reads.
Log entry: 4047.1 kWh
